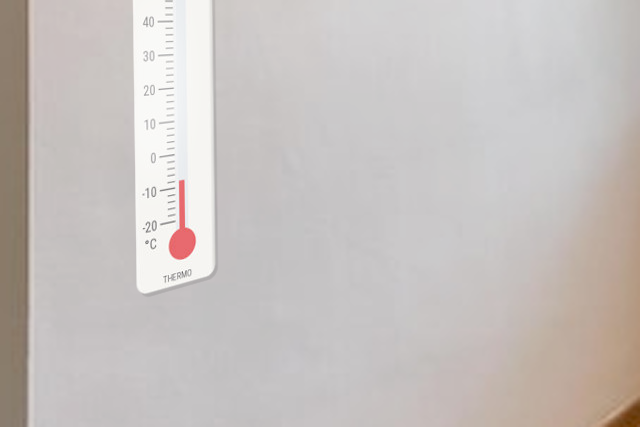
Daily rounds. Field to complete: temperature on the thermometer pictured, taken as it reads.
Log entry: -8 °C
